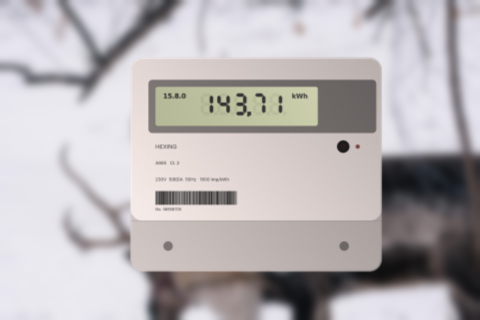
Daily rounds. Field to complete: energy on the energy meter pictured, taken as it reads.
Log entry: 143.71 kWh
